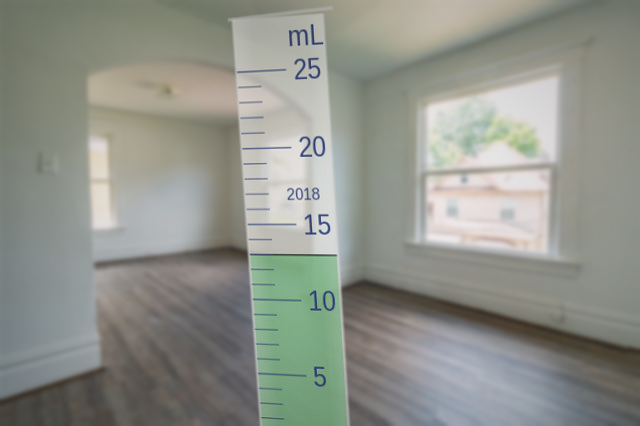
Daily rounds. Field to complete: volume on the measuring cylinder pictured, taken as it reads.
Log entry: 13 mL
